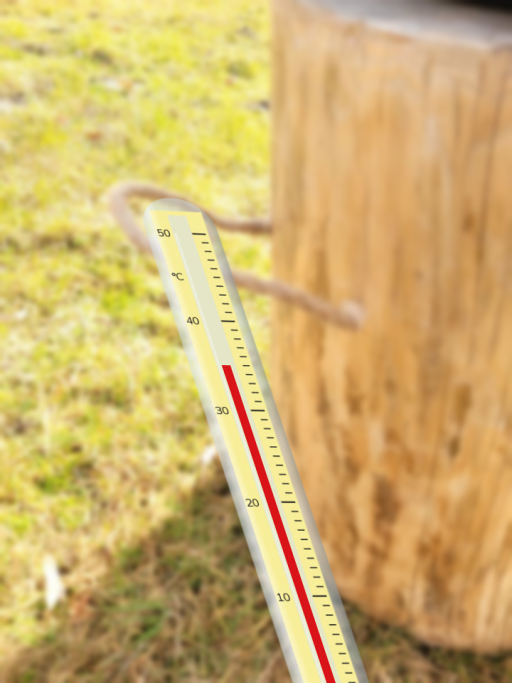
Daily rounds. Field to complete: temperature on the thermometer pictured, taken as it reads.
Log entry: 35 °C
